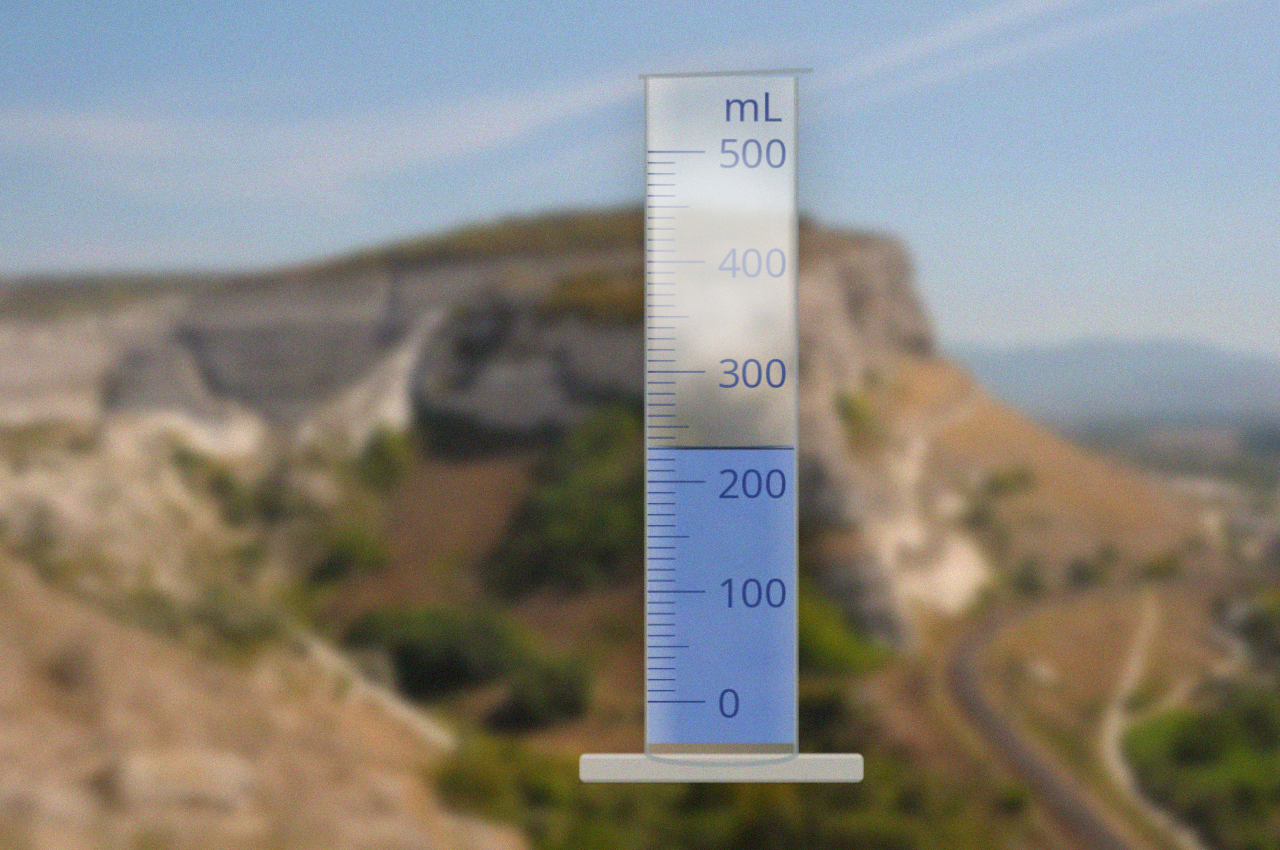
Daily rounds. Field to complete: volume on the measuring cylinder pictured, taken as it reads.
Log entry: 230 mL
